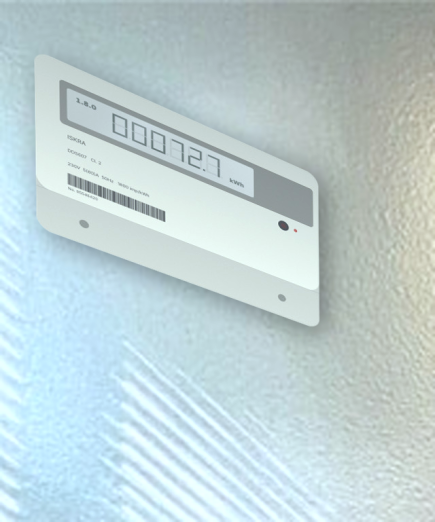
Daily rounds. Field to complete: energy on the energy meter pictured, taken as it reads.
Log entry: 72.7 kWh
